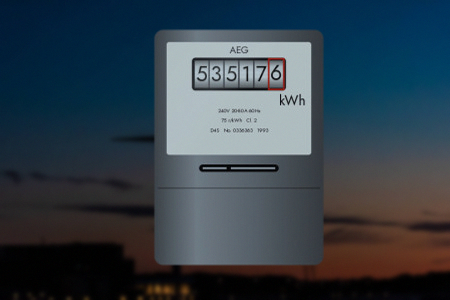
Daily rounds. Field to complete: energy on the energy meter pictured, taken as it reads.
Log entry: 53517.6 kWh
